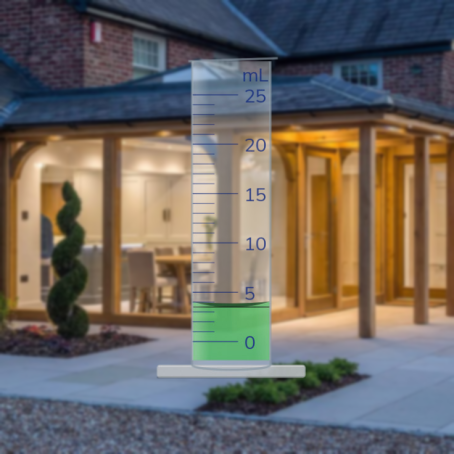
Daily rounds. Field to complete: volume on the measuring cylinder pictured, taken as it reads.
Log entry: 3.5 mL
